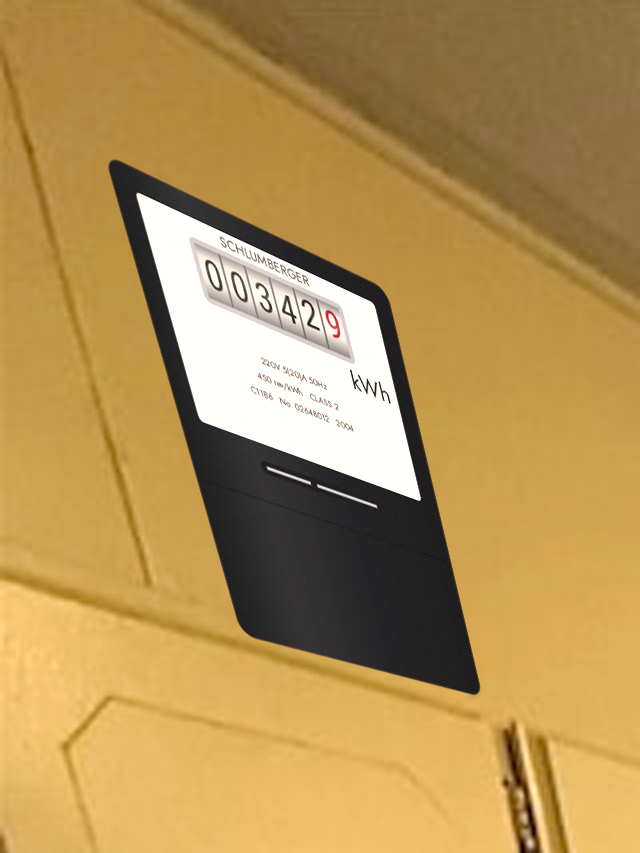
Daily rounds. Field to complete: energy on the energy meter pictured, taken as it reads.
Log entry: 342.9 kWh
